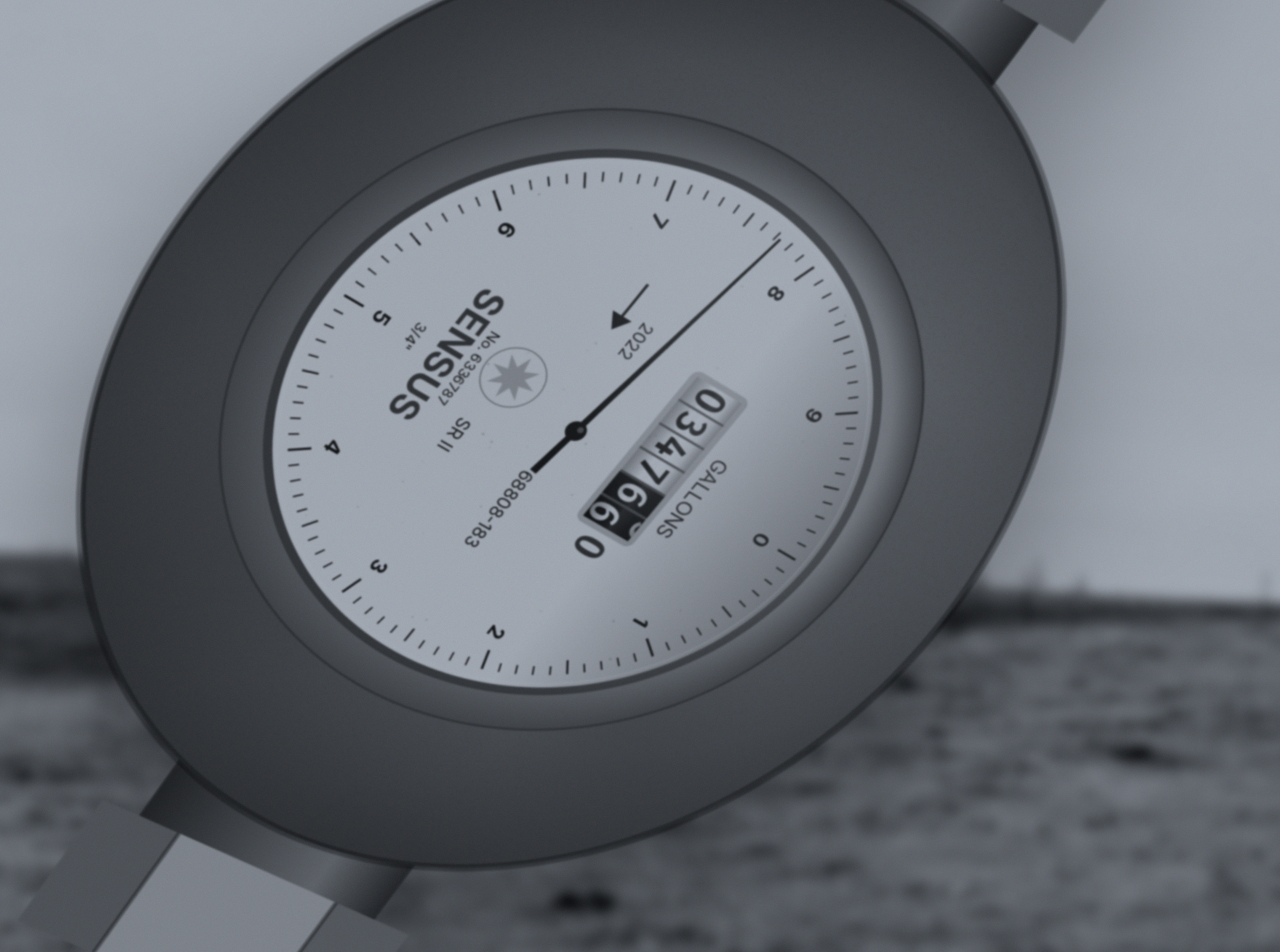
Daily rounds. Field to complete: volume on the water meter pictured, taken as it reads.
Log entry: 347657.7 gal
